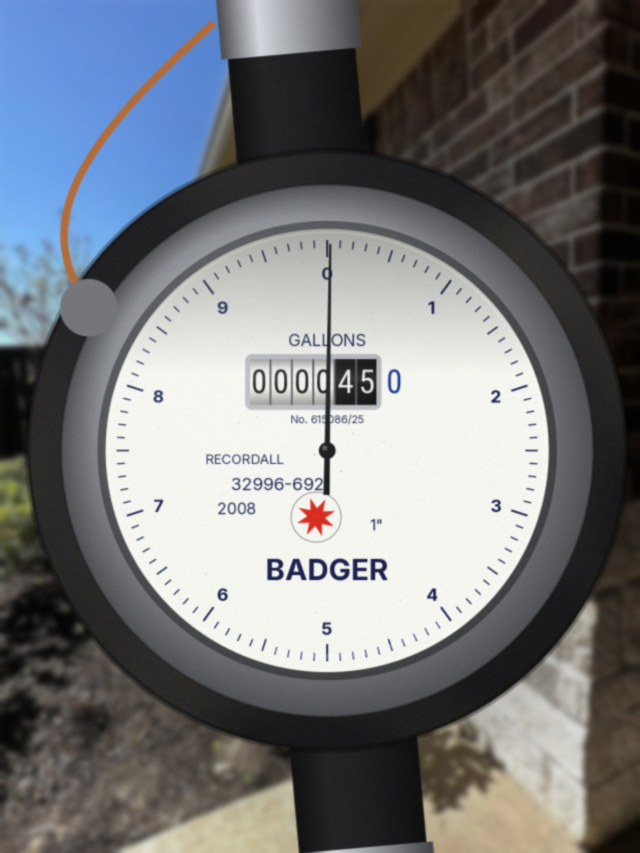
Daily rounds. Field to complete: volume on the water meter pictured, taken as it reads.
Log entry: 450.0 gal
